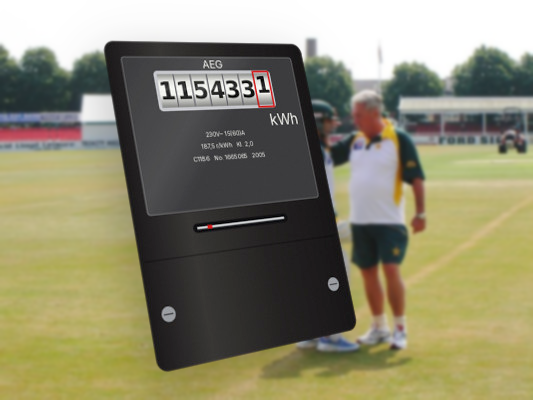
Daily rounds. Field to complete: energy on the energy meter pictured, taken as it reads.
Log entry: 115433.1 kWh
